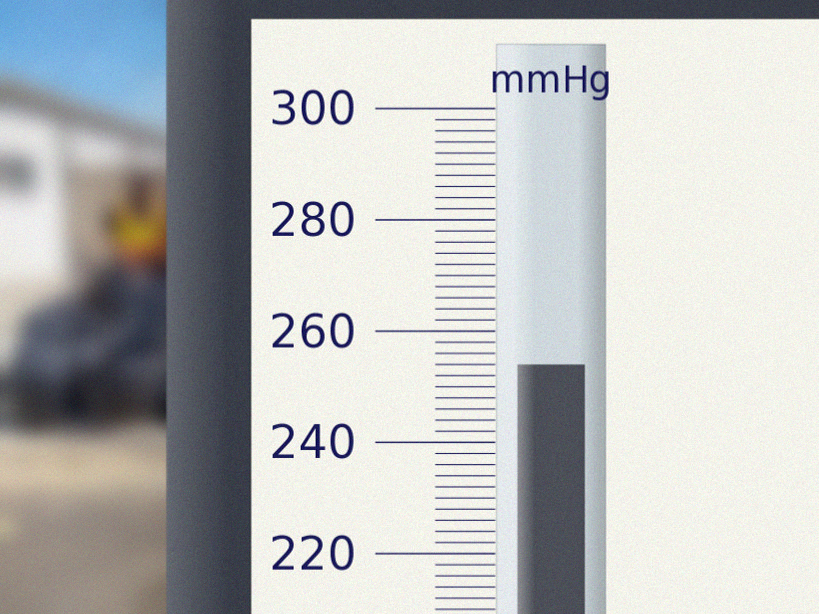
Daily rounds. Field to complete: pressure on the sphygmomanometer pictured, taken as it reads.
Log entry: 254 mmHg
